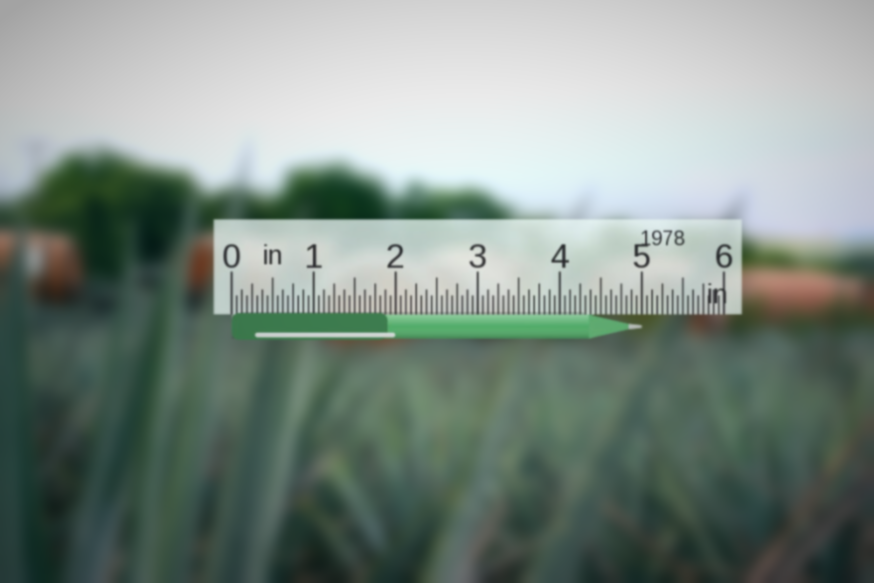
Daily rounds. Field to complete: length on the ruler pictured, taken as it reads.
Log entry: 5 in
